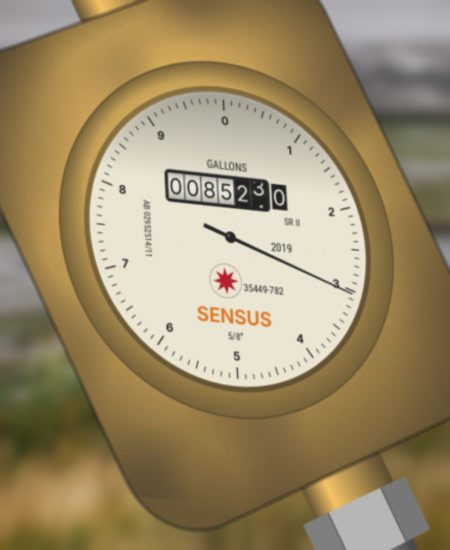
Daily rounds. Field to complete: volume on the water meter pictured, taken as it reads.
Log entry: 85233.0 gal
